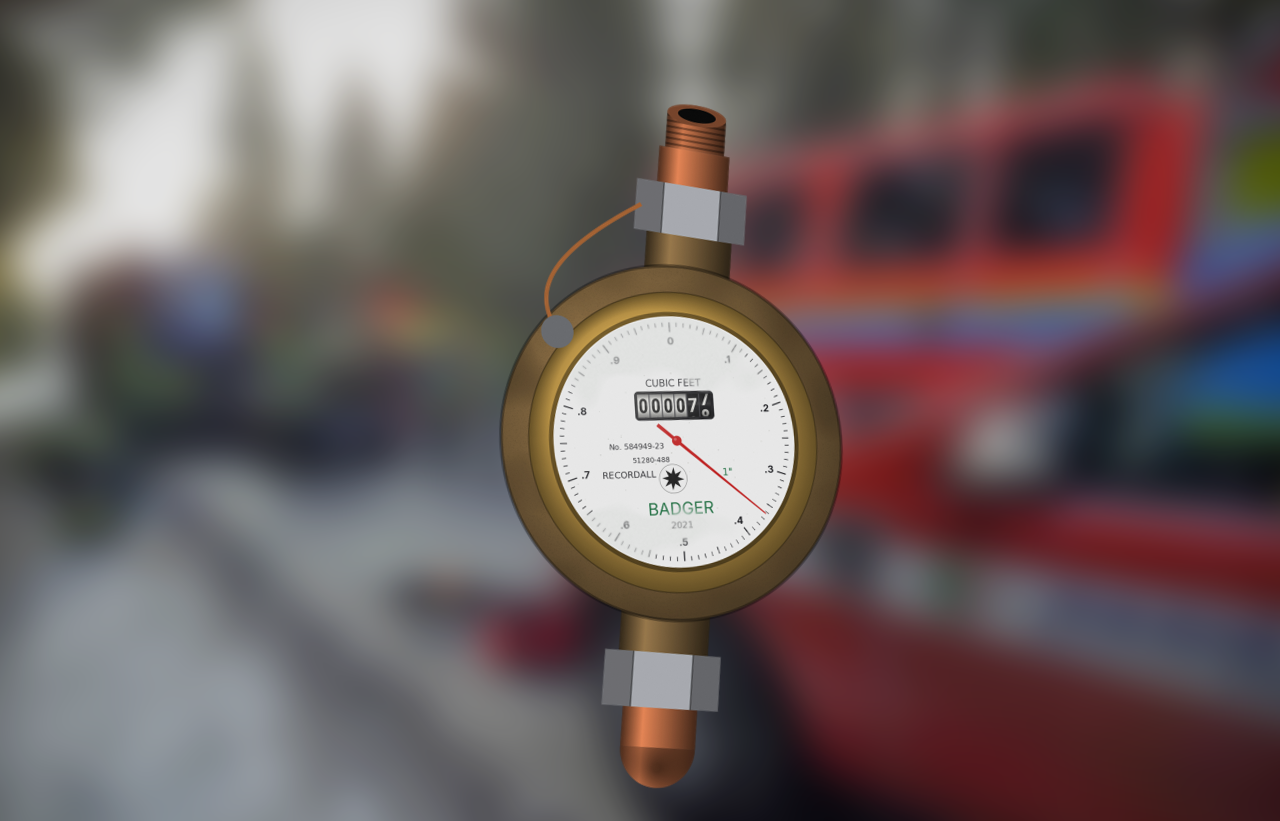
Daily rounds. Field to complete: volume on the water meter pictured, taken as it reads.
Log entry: 77.36 ft³
